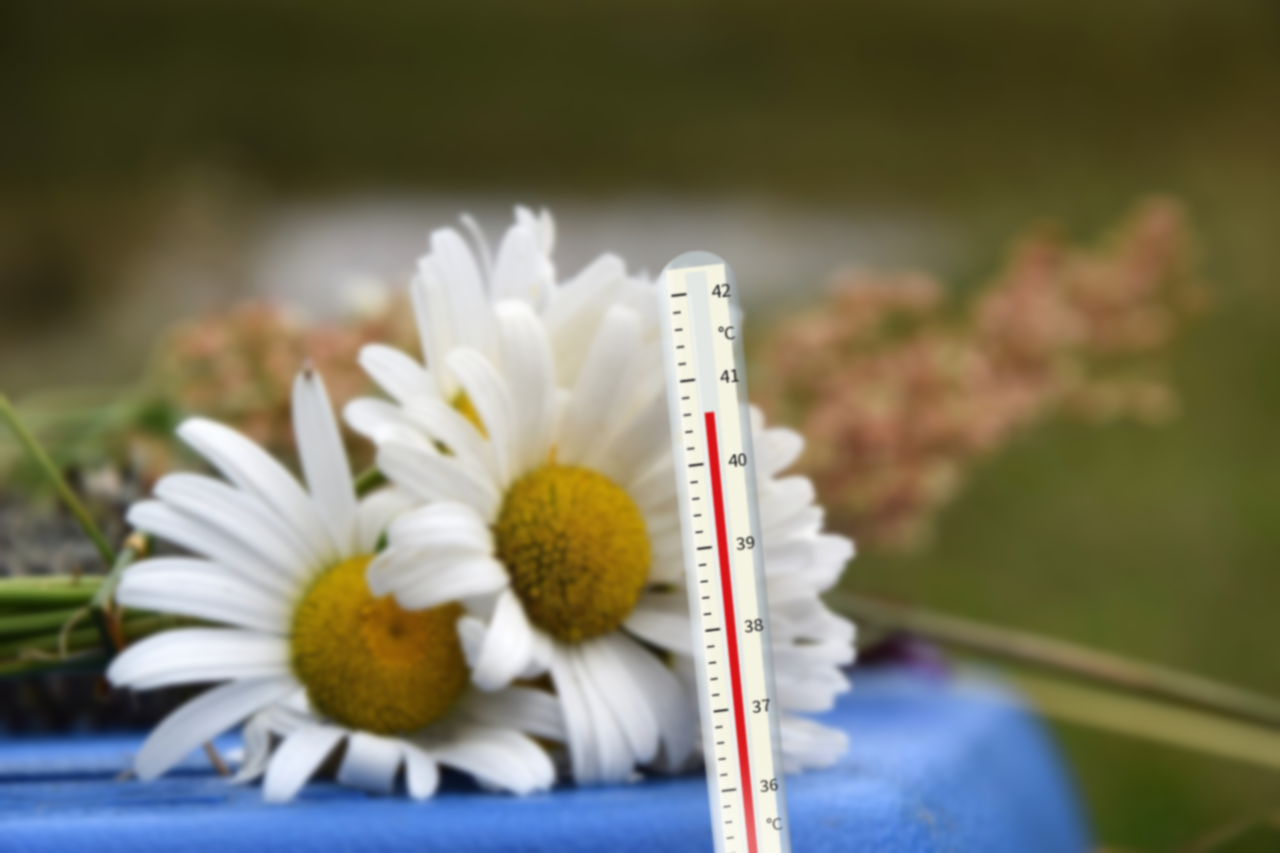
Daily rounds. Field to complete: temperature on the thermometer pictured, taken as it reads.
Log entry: 40.6 °C
